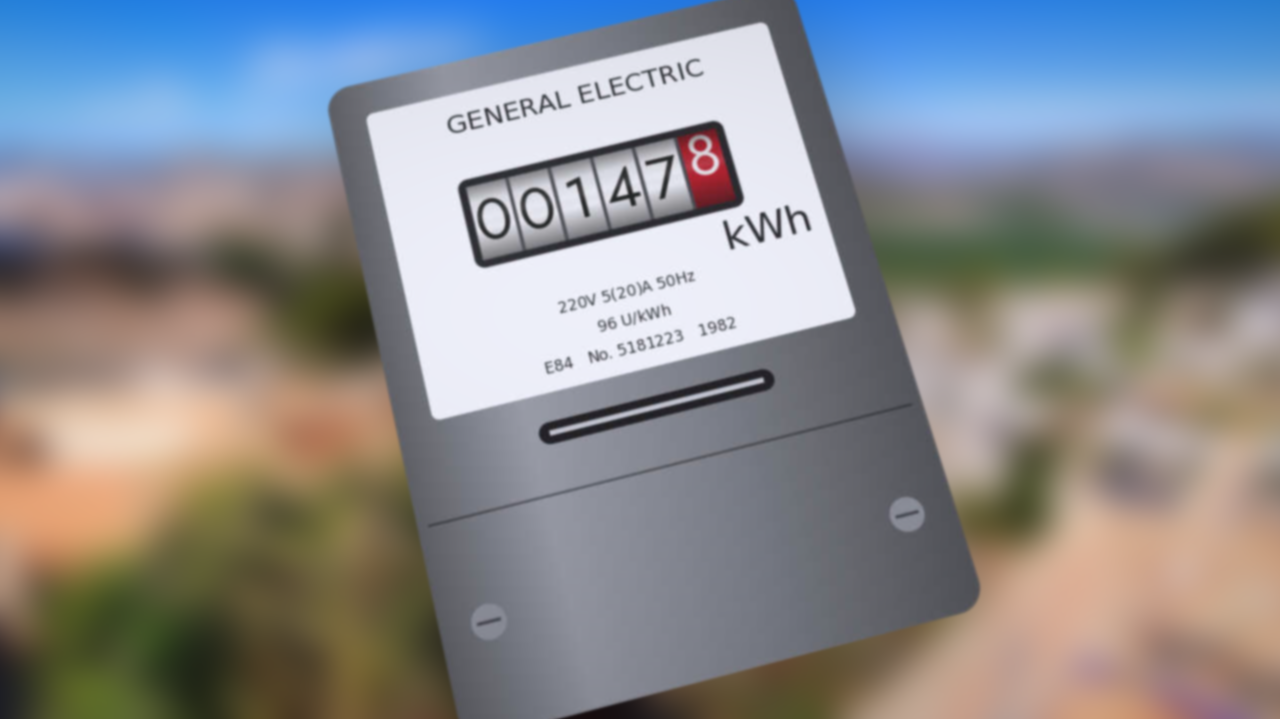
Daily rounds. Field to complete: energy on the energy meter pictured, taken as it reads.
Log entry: 147.8 kWh
